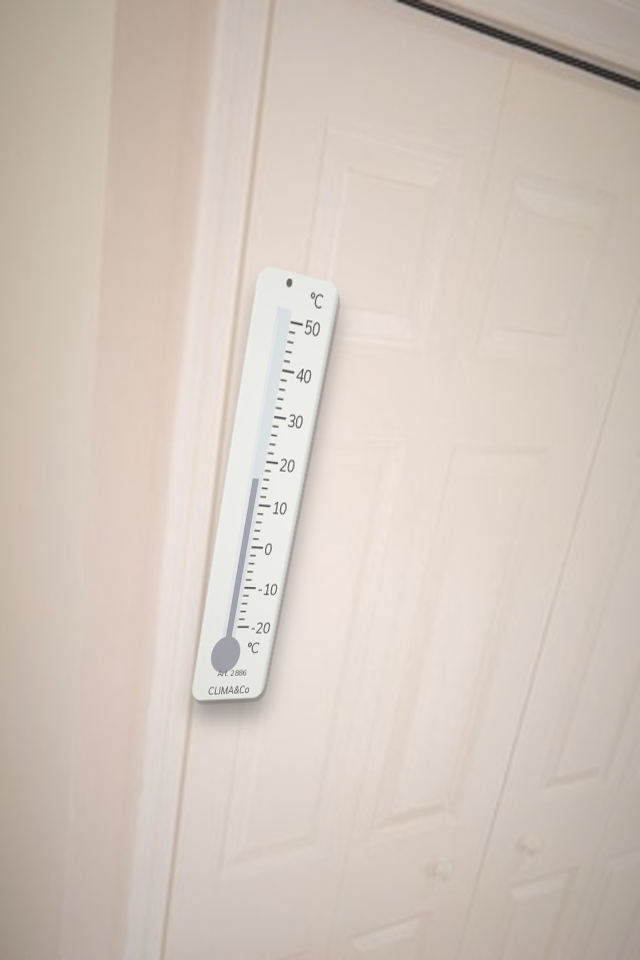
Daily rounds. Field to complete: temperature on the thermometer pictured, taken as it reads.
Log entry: 16 °C
